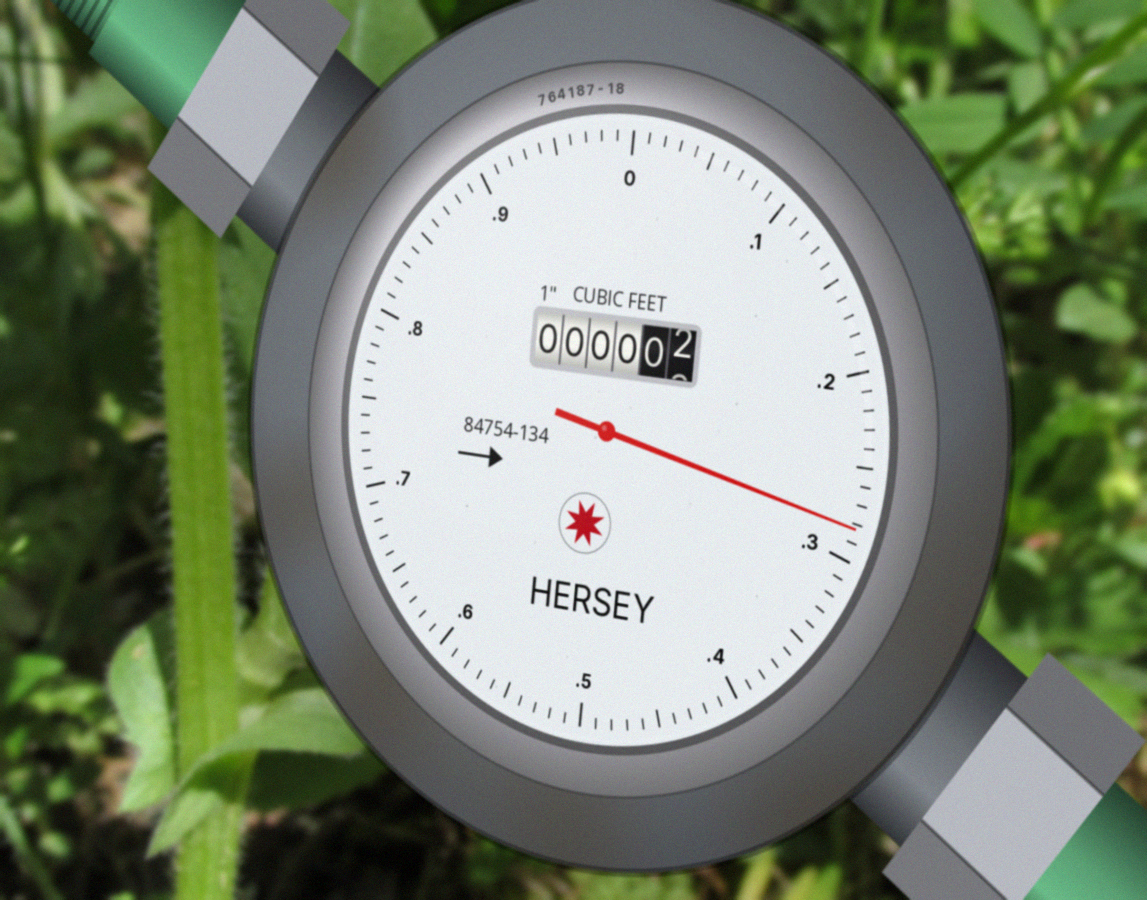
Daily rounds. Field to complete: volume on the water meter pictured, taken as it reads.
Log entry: 2.28 ft³
